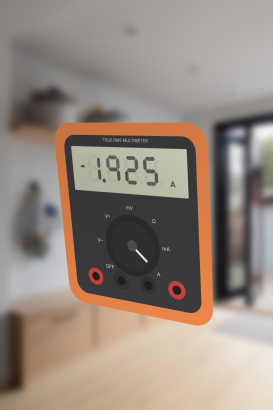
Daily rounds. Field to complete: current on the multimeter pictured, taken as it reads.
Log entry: -1.925 A
